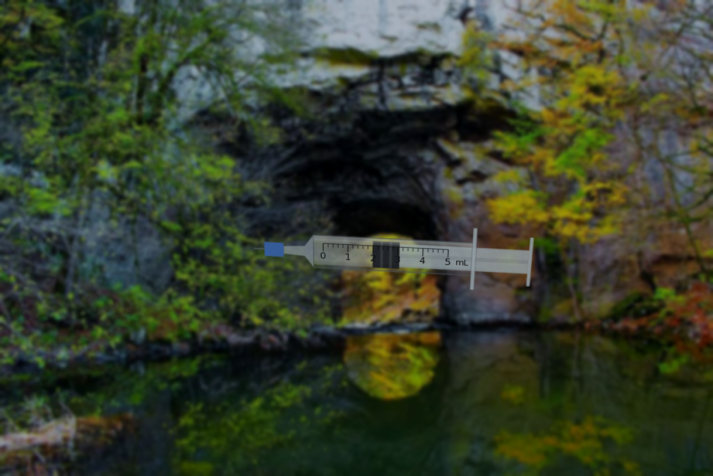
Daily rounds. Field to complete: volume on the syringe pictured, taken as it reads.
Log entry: 2 mL
